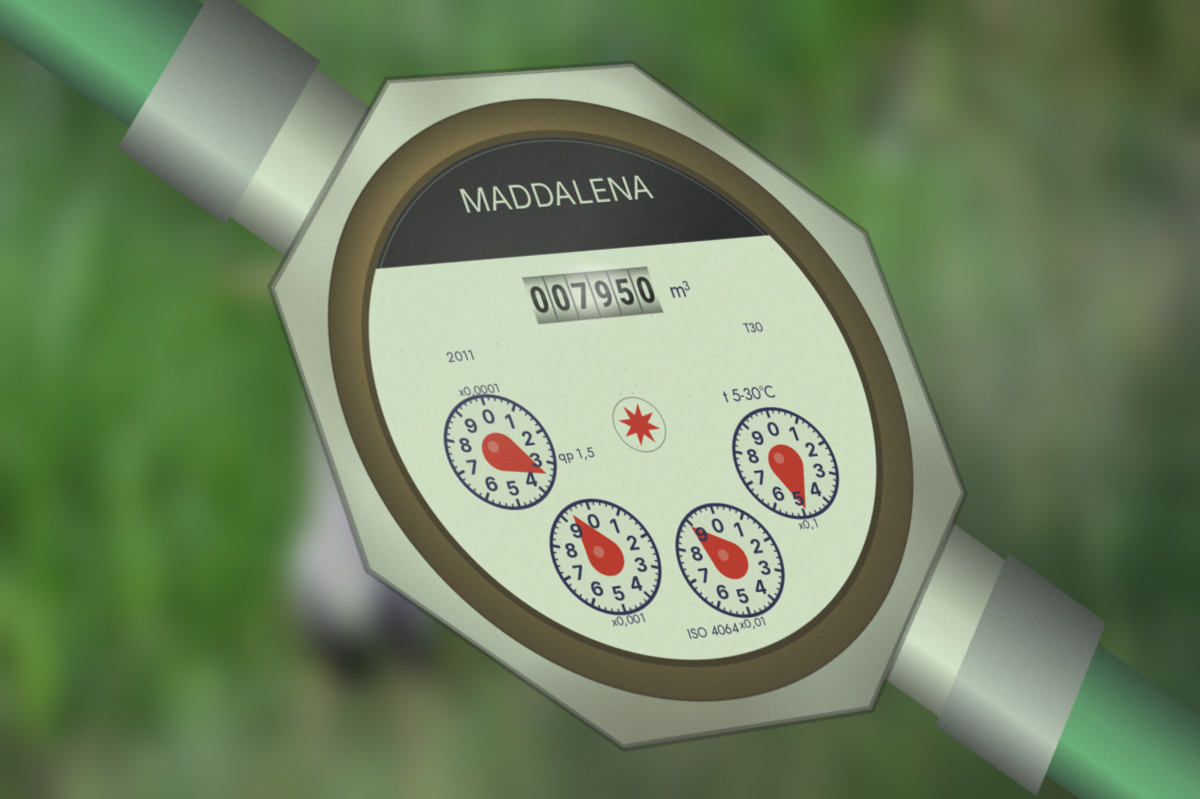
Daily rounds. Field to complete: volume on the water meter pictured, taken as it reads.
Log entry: 7950.4893 m³
